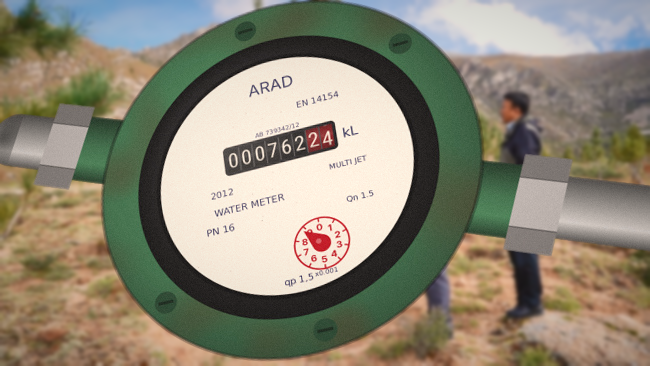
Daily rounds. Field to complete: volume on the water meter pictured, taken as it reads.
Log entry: 762.238 kL
